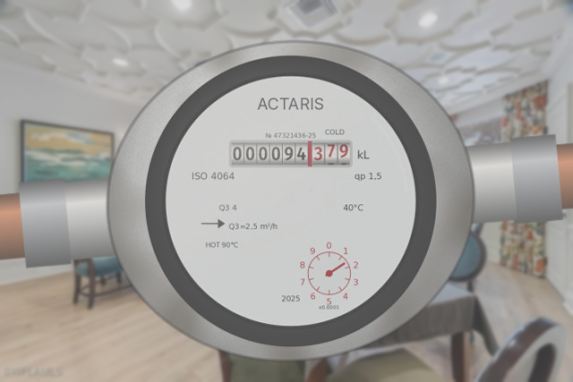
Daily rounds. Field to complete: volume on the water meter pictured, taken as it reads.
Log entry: 94.3791 kL
